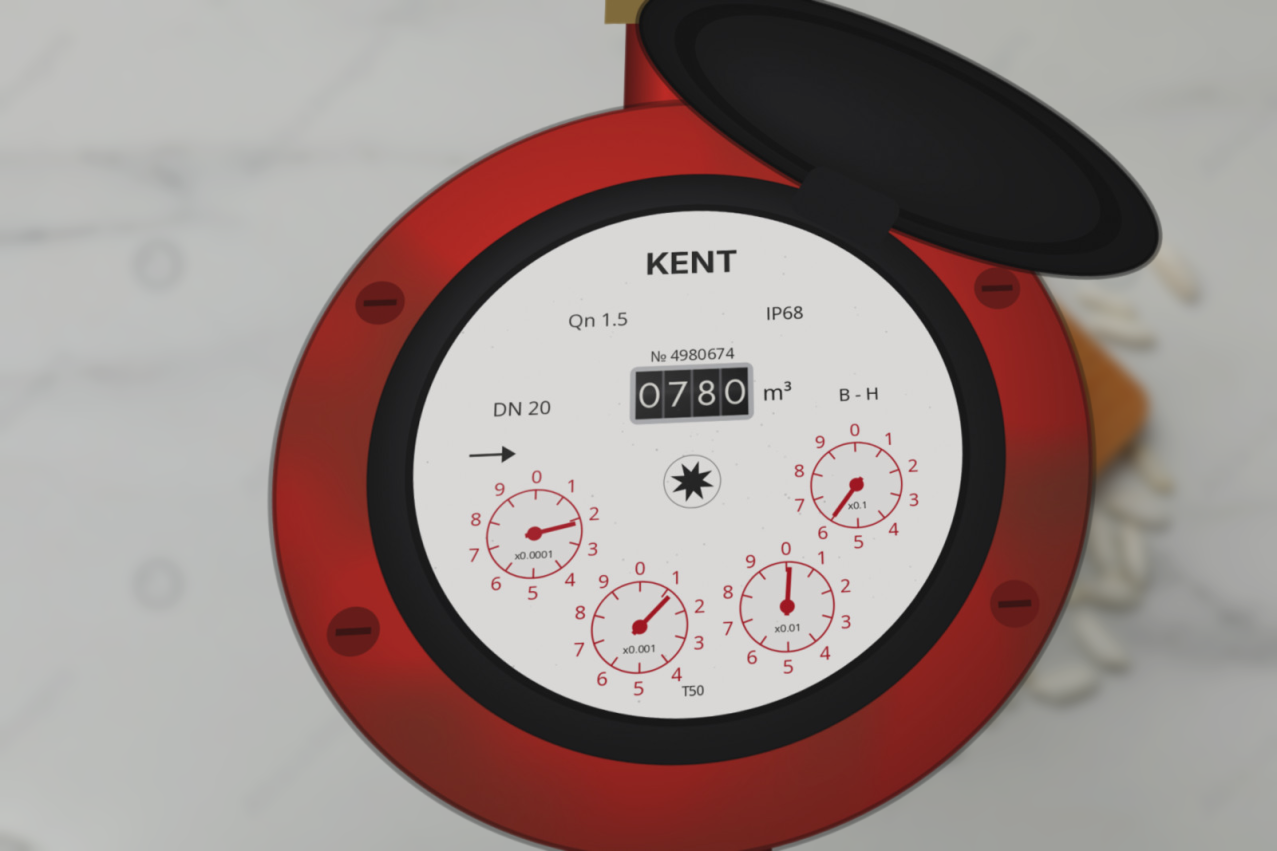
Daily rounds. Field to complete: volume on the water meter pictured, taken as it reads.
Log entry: 780.6012 m³
